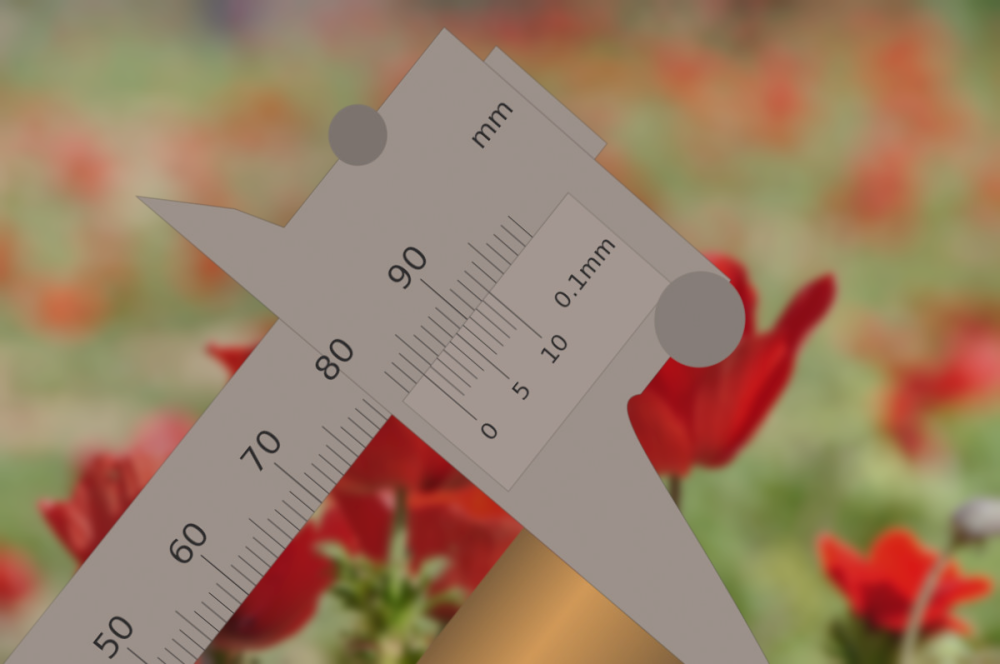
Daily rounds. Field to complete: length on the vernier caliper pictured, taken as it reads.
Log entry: 84.0 mm
